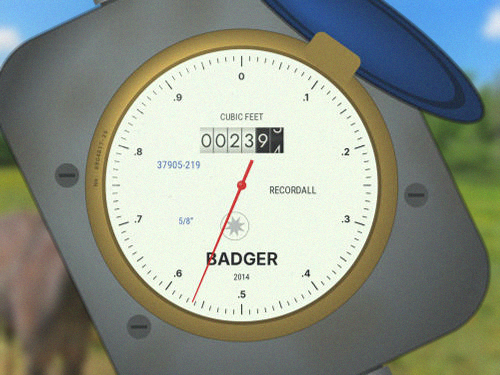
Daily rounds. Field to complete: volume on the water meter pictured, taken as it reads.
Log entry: 2393.56 ft³
